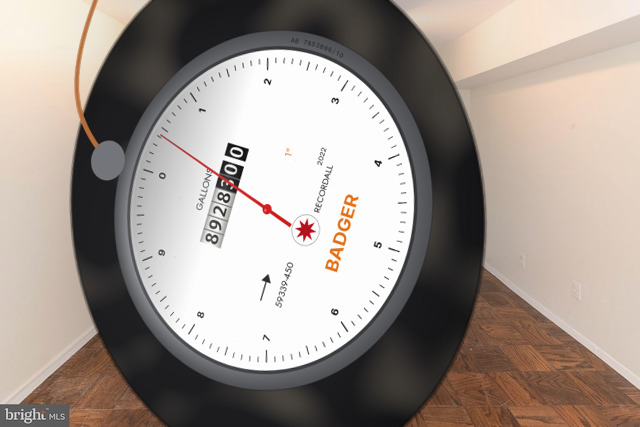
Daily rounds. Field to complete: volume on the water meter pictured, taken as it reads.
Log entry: 8928300.4 gal
